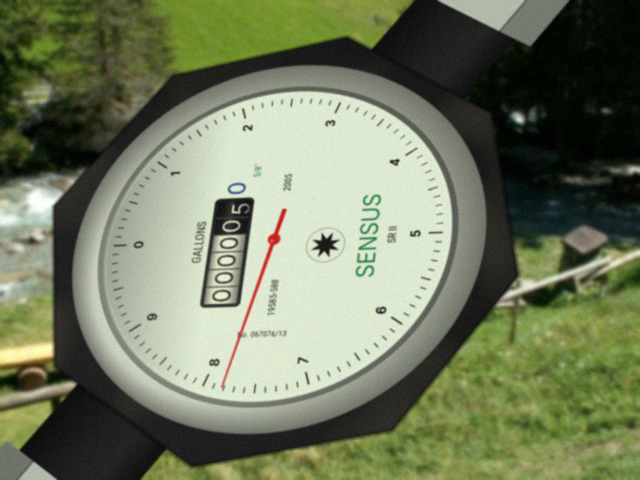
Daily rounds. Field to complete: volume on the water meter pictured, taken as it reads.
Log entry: 47.8 gal
